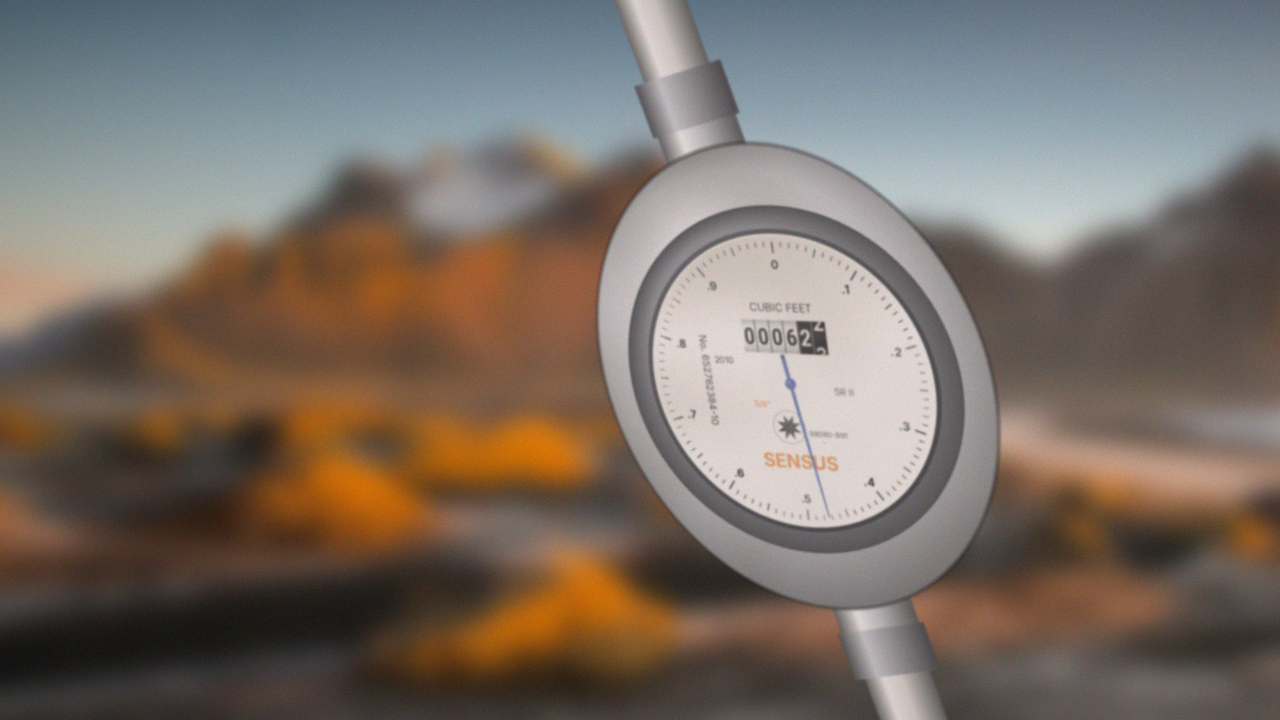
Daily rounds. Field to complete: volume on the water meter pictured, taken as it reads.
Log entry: 622.47 ft³
